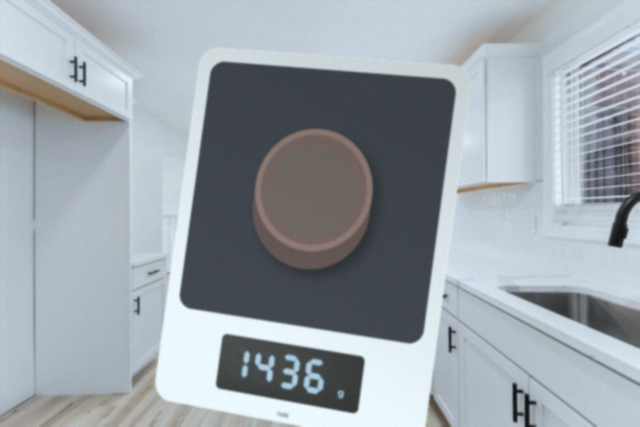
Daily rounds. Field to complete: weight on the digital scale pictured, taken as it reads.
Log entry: 1436 g
